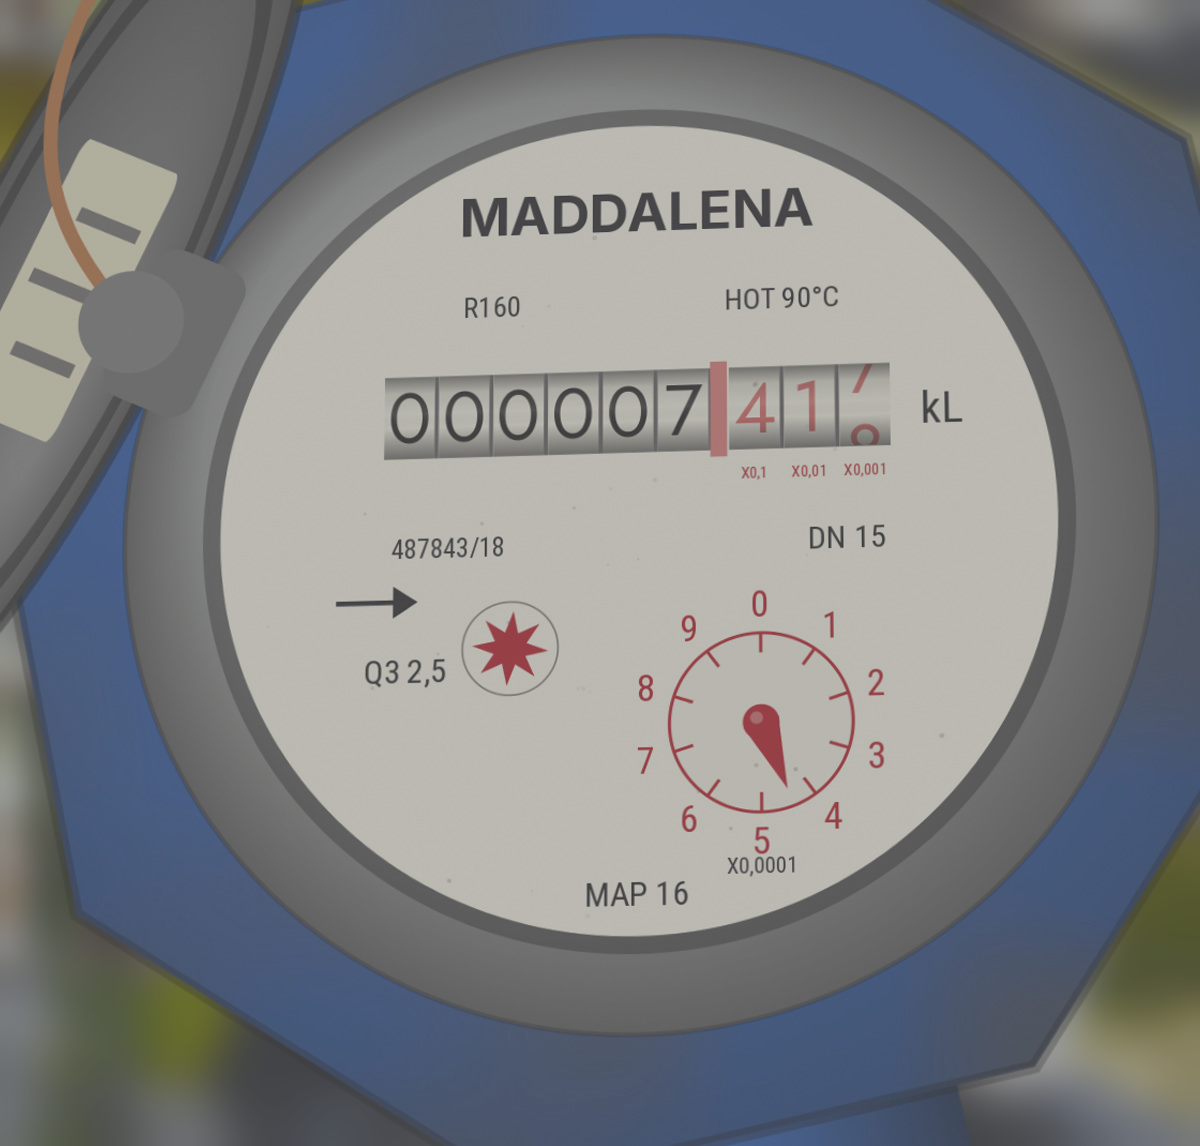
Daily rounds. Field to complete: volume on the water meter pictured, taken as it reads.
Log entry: 7.4174 kL
